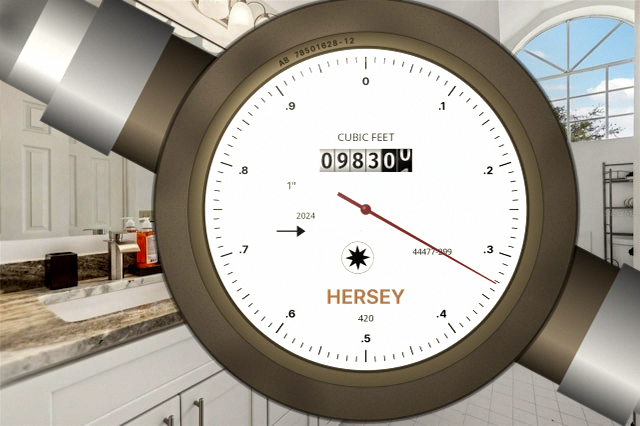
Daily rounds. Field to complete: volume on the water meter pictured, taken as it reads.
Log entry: 98300.33 ft³
